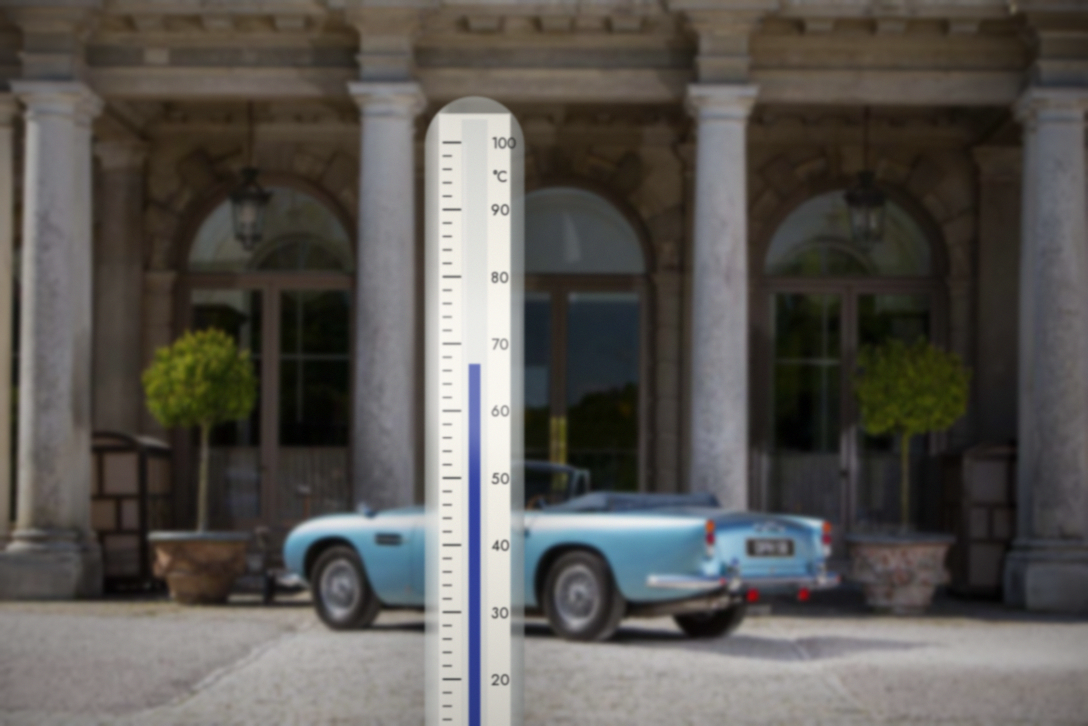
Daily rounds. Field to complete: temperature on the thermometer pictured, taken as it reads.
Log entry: 67 °C
